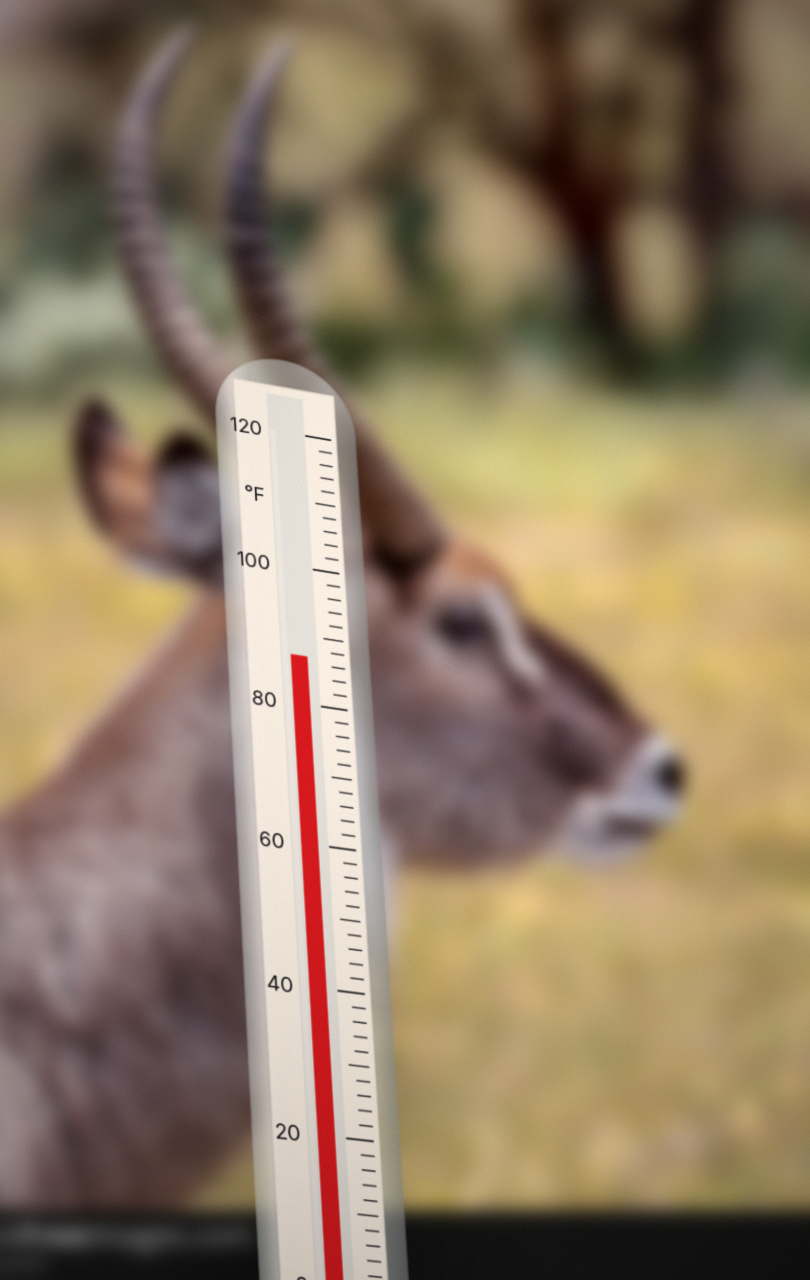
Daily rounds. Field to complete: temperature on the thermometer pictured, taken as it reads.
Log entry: 87 °F
